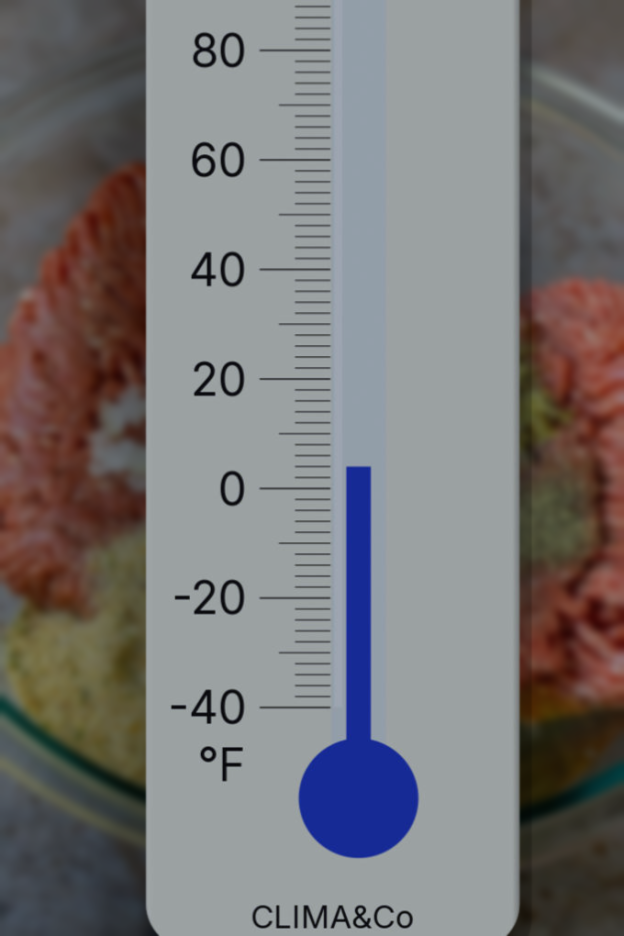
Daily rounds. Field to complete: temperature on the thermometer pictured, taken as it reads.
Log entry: 4 °F
